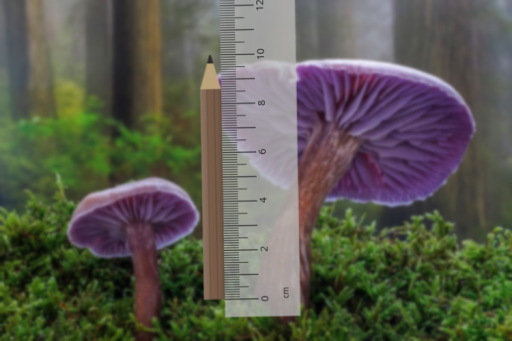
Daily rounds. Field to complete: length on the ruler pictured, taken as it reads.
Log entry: 10 cm
